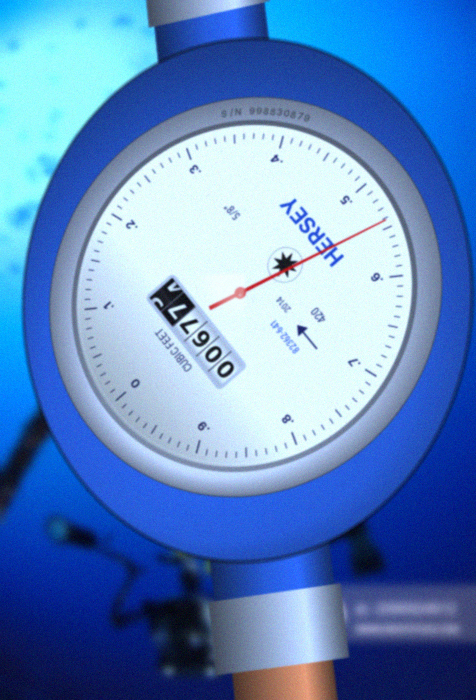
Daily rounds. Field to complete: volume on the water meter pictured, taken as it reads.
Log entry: 6773.54 ft³
